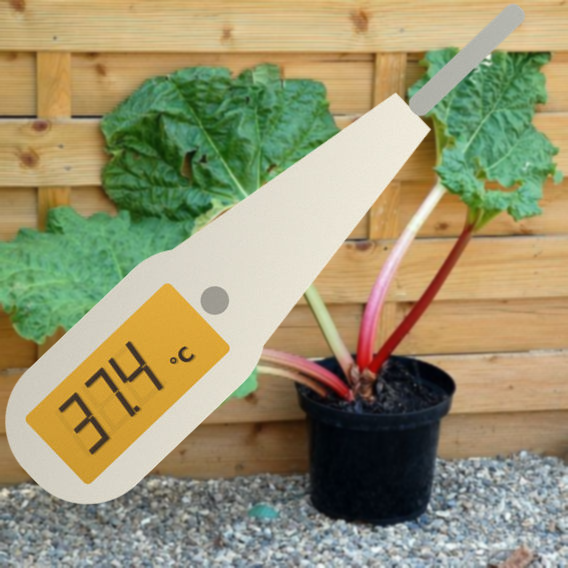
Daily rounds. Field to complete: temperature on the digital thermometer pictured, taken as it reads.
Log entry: 37.4 °C
